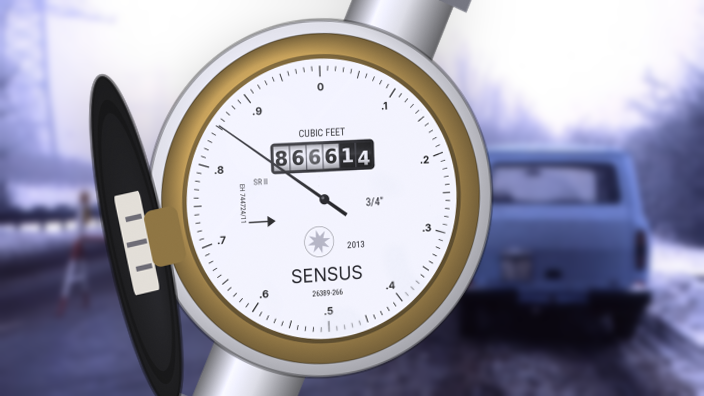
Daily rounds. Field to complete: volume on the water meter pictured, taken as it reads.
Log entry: 866613.85 ft³
